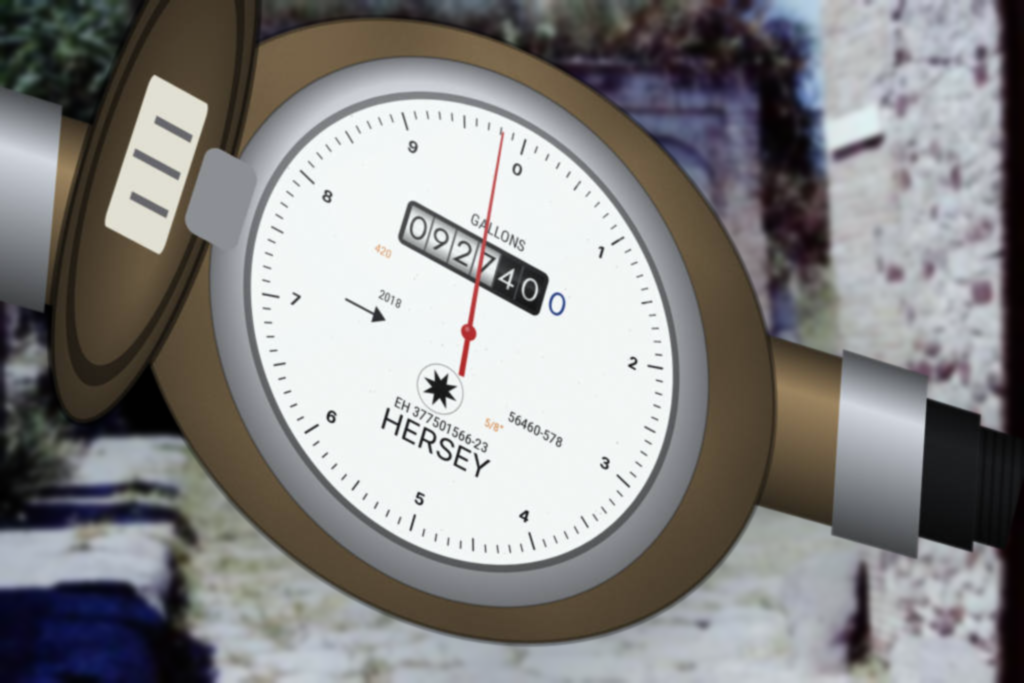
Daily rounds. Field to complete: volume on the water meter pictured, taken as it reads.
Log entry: 927399.8 gal
